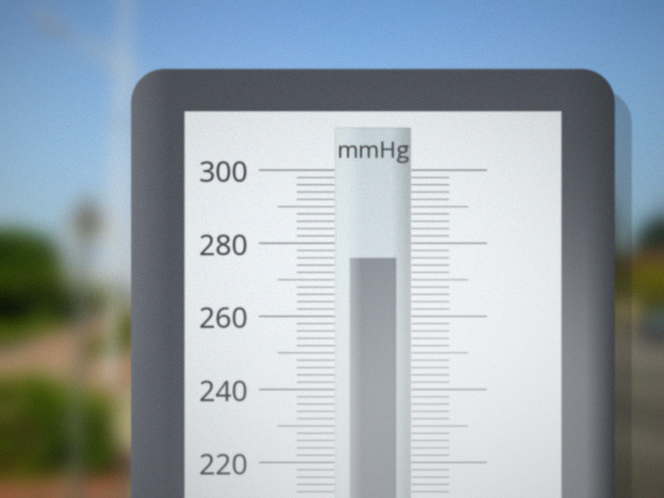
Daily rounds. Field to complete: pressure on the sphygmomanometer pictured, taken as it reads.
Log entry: 276 mmHg
